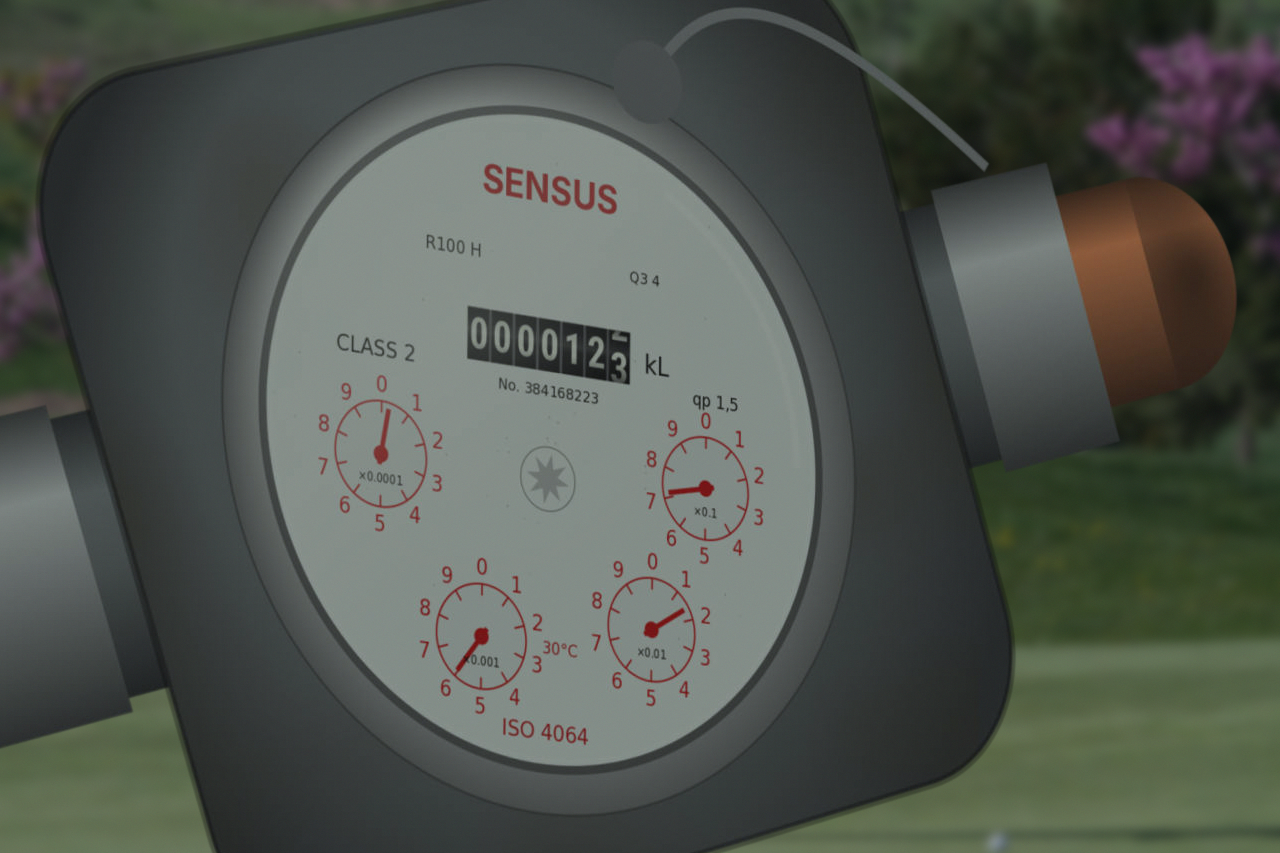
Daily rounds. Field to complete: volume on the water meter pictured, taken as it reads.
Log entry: 122.7160 kL
